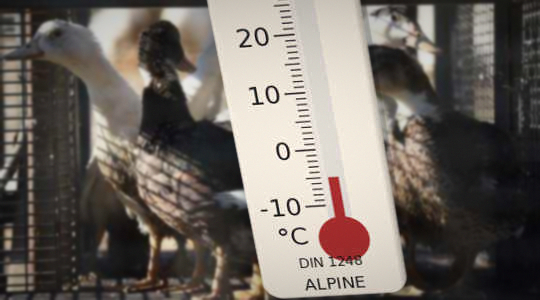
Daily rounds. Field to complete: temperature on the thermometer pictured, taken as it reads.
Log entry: -5 °C
